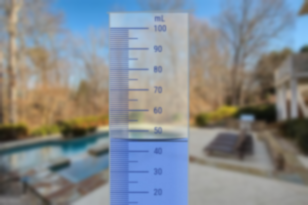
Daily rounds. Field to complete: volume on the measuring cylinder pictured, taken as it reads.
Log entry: 45 mL
